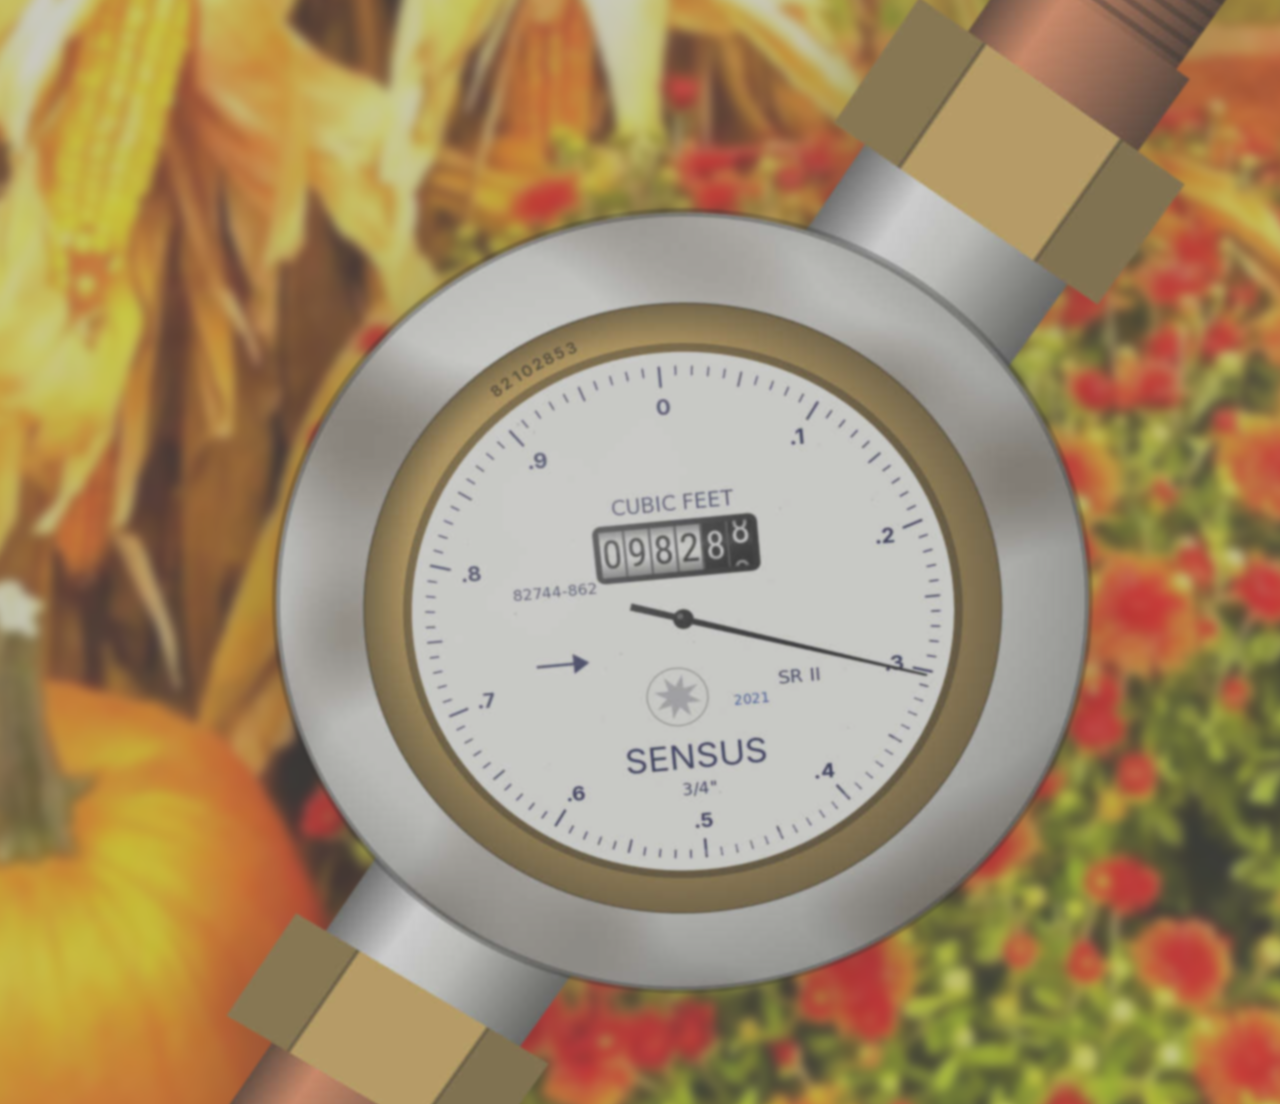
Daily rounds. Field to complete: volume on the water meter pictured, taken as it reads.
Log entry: 98288.30 ft³
